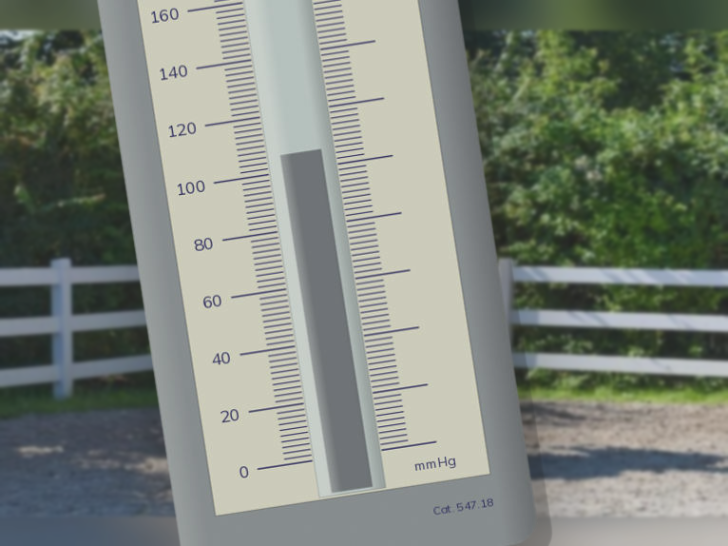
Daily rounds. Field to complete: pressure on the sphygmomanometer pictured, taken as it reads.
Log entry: 106 mmHg
